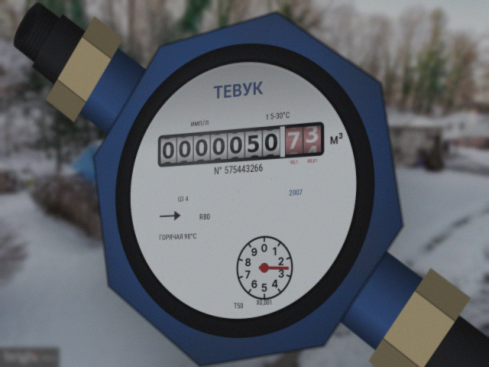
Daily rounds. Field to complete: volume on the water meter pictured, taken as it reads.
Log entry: 50.732 m³
